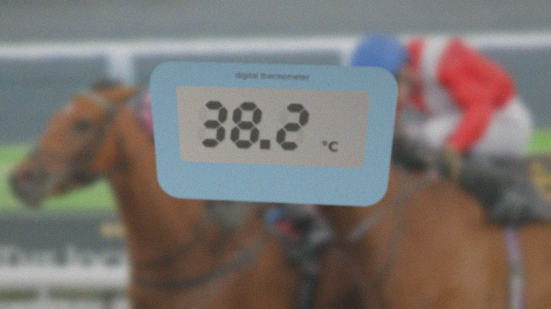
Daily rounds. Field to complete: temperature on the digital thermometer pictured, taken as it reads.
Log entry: 38.2 °C
